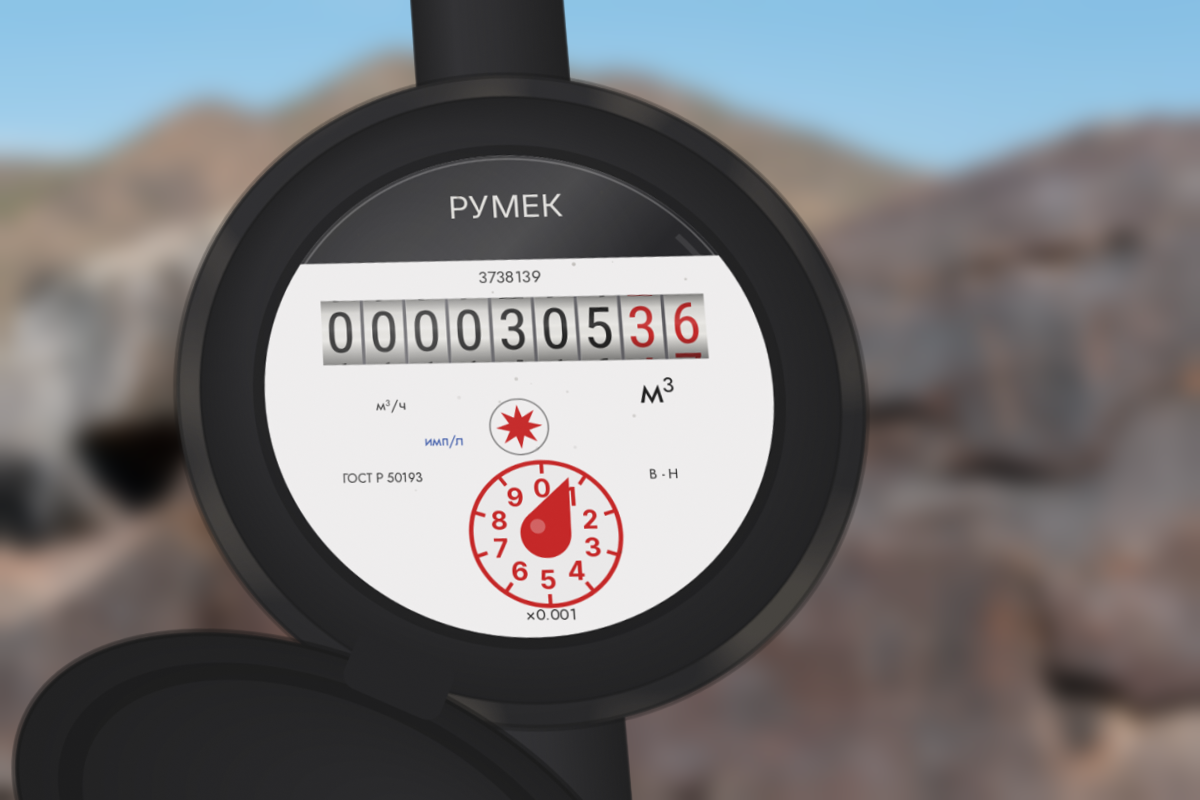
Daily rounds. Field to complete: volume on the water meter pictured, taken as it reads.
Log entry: 305.360 m³
